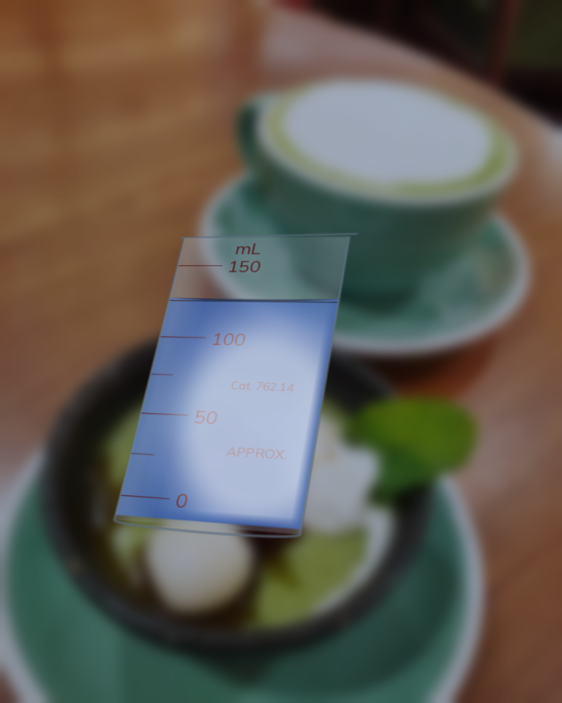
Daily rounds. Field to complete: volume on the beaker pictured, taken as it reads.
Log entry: 125 mL
